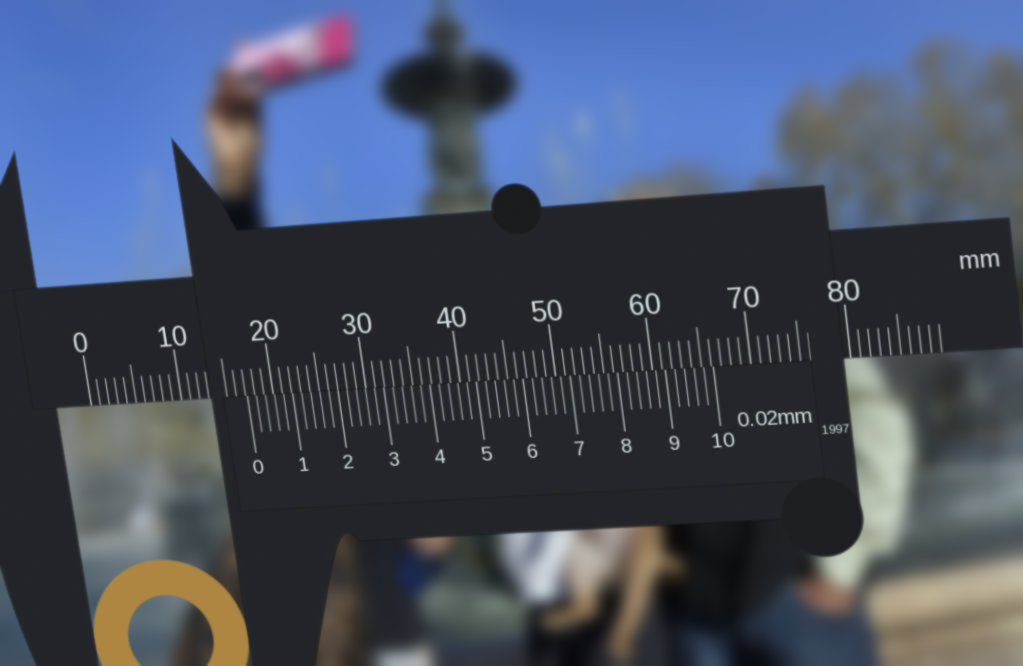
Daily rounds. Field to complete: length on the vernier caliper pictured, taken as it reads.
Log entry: 17.2 mm
